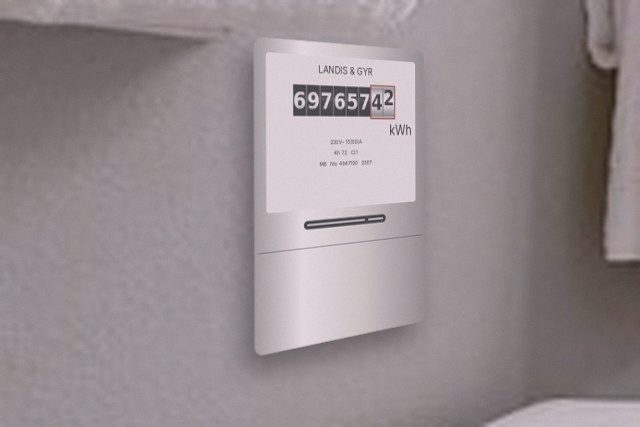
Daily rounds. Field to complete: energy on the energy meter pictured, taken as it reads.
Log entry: 697657.42 kWh
